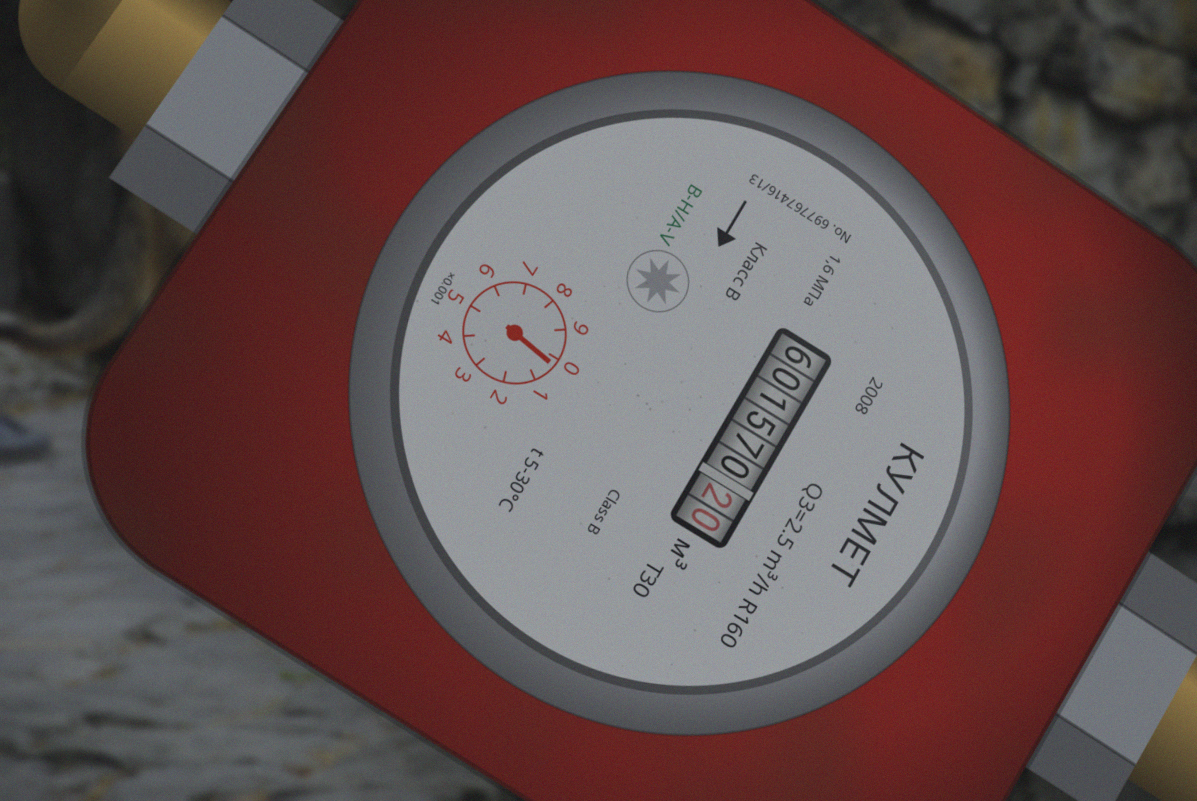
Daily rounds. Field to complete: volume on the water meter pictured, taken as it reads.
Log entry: 601570.200 m³
